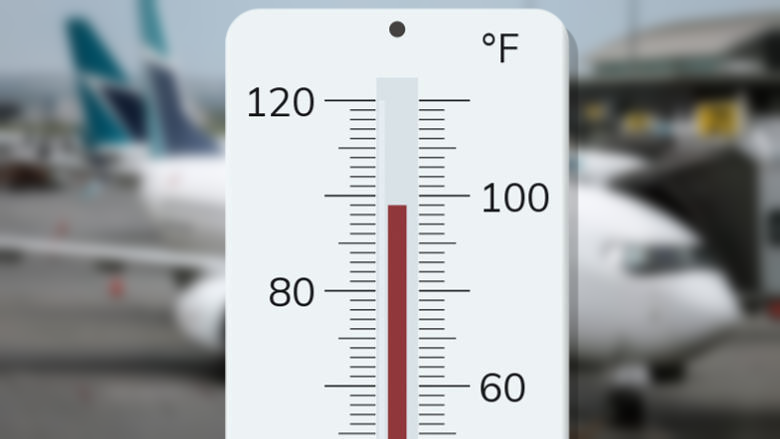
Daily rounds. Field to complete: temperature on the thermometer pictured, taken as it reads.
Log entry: 98 °F
